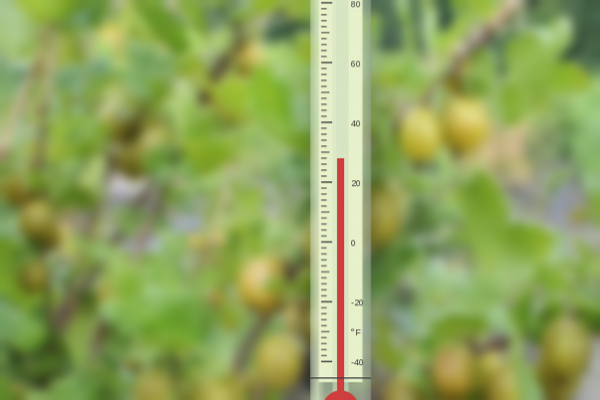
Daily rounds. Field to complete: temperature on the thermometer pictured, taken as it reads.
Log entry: 28 °F
